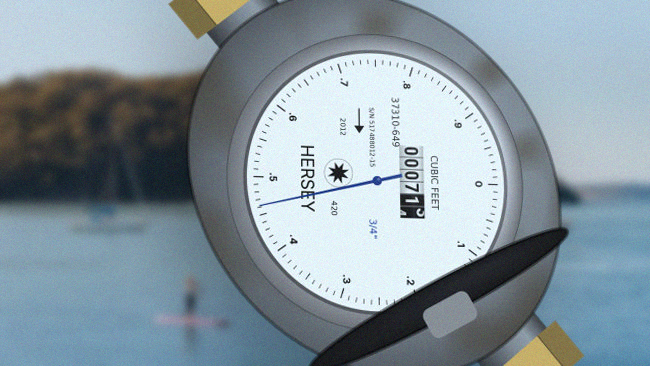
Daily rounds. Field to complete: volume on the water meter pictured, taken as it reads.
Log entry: 713.46 ft³
